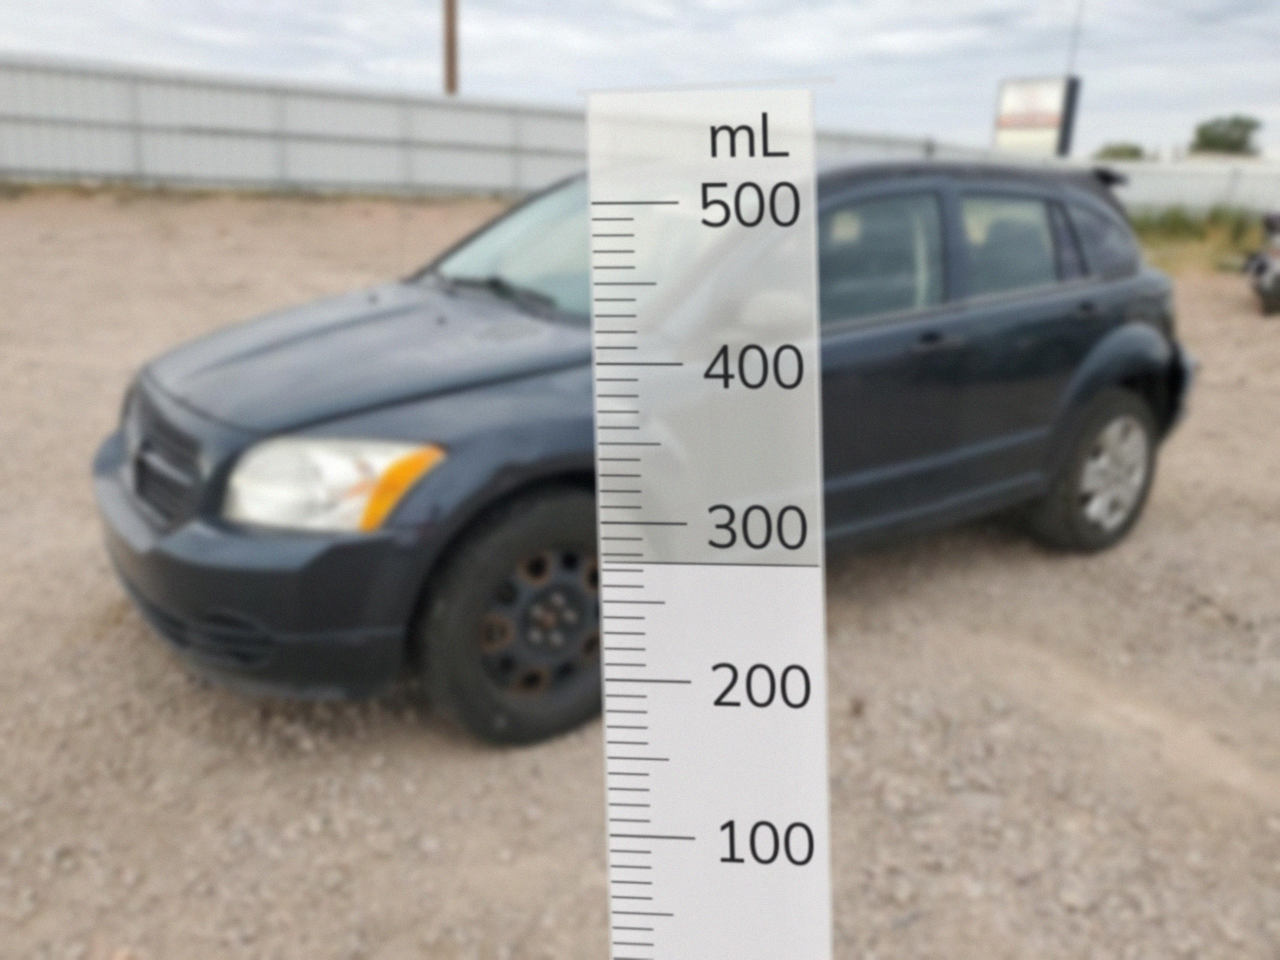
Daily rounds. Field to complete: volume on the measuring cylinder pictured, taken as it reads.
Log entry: 275 mL
